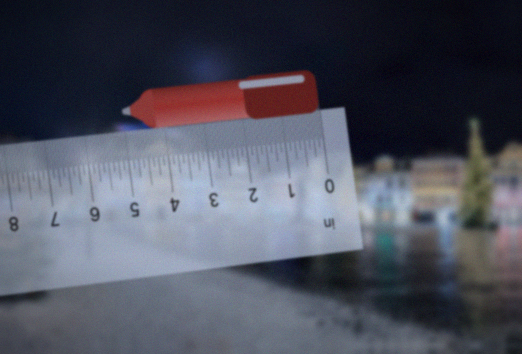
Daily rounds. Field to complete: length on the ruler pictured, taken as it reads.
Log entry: 5 in
